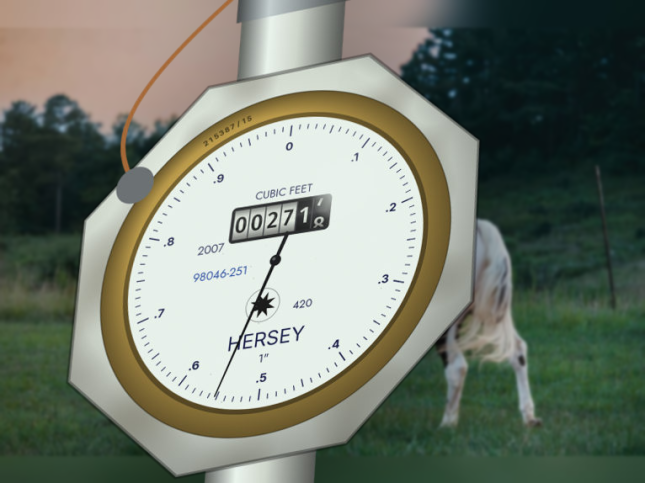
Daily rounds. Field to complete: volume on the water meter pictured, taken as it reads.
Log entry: 2717.55 ft³
